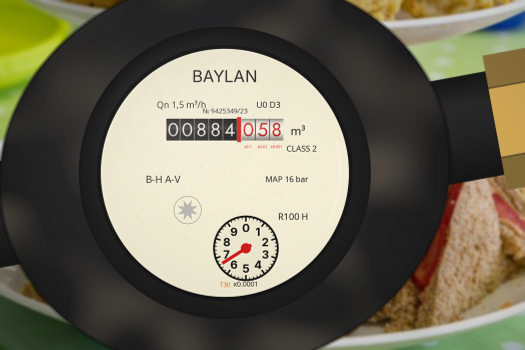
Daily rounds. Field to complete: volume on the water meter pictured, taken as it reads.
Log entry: 884.0586 m³
